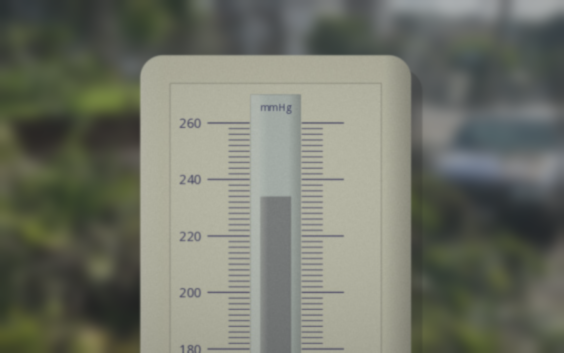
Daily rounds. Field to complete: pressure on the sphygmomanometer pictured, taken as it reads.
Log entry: 234 mmHg
